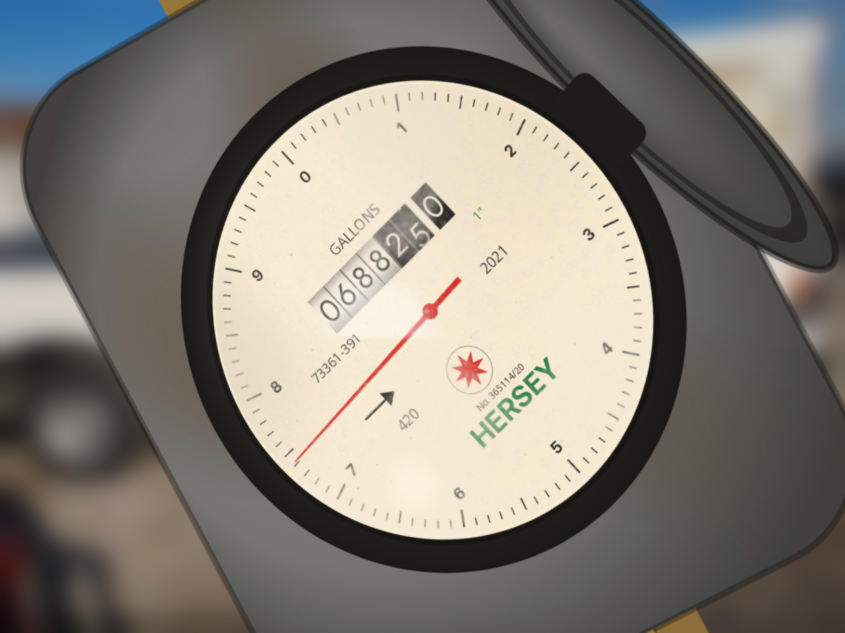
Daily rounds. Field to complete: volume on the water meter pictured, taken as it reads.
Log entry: 688247.4 gal
